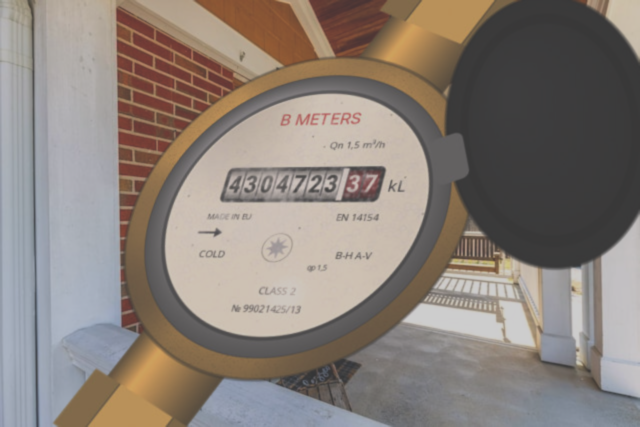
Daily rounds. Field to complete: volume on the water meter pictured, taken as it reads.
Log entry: 4304723.37 kL
